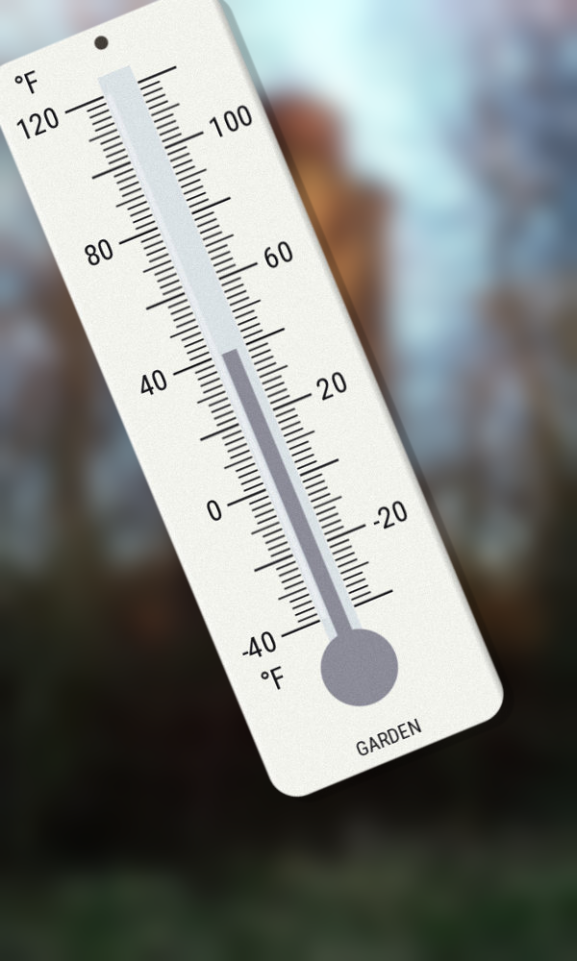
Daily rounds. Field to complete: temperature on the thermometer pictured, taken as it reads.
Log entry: 40 °F
